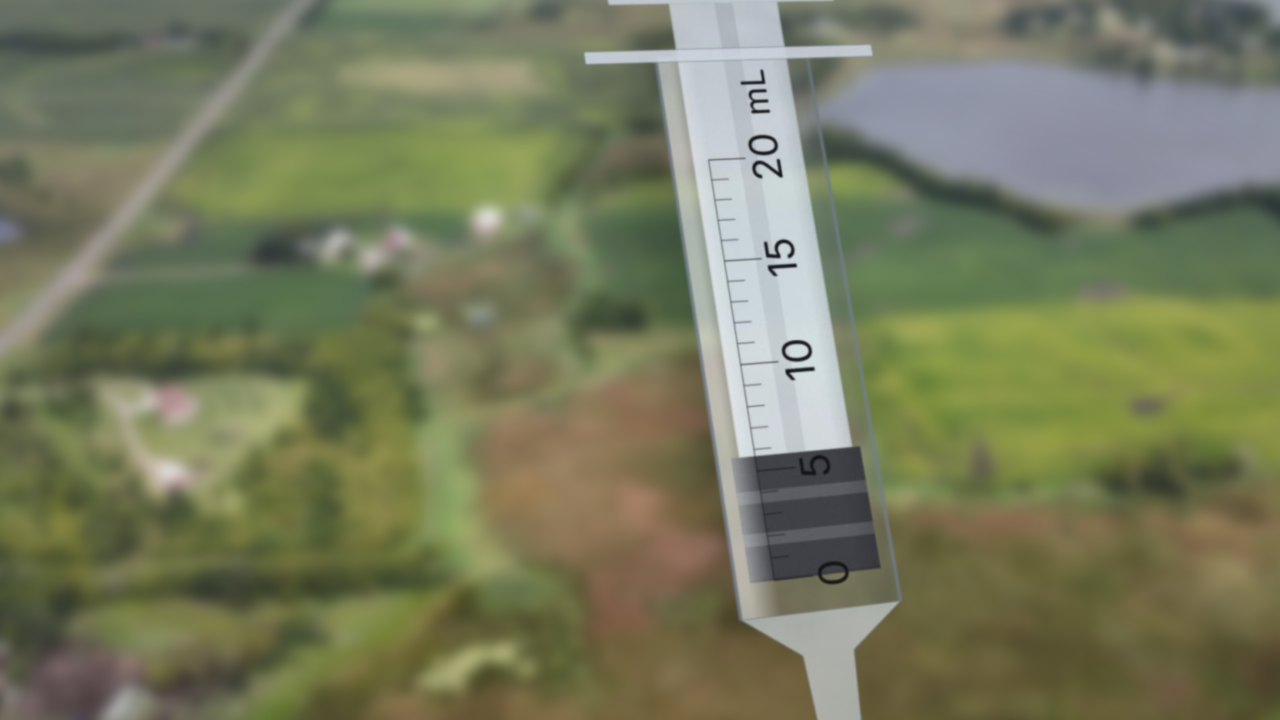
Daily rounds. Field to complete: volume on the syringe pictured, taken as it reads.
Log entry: 0 mL
